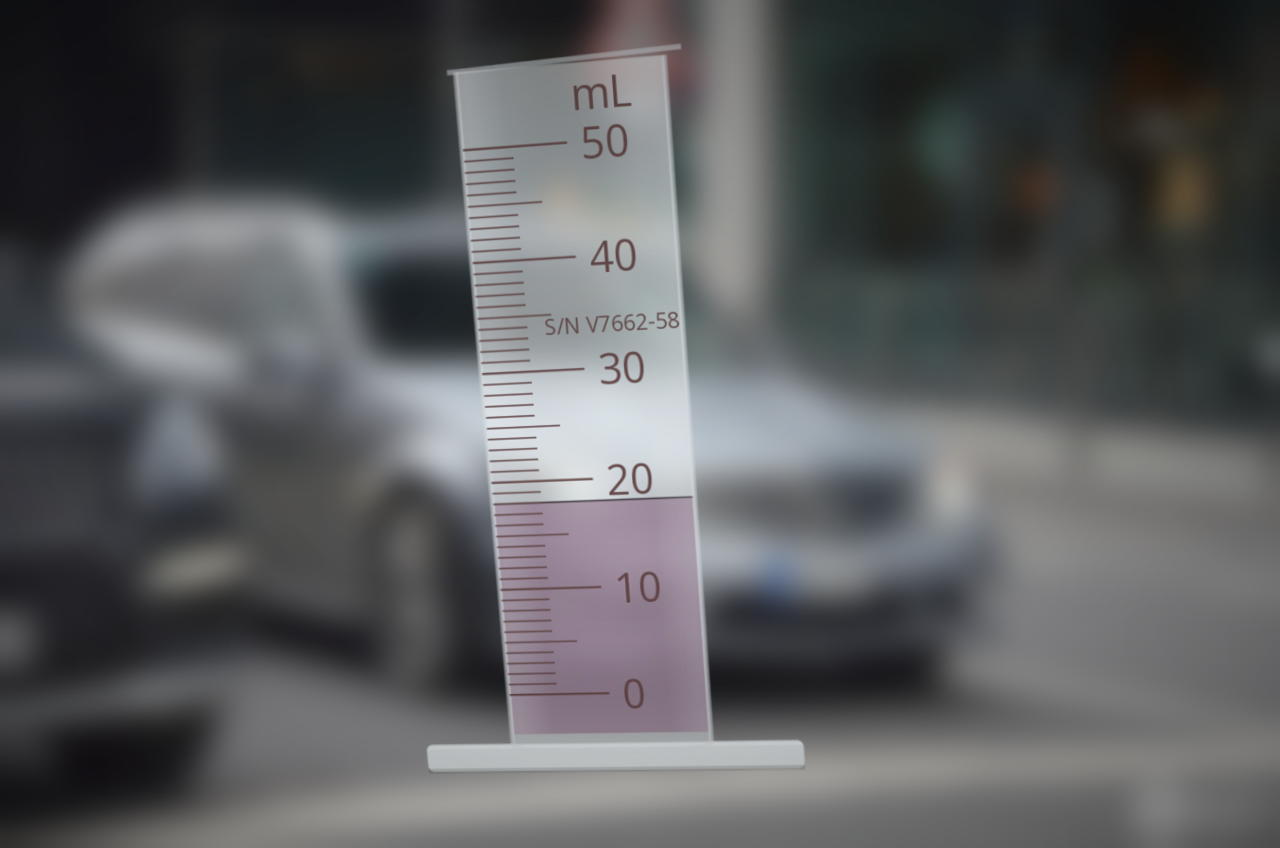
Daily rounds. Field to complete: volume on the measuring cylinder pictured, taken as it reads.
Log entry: 18 mL
